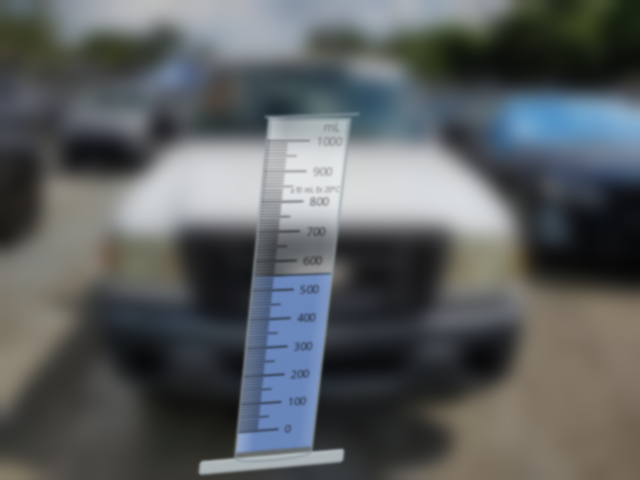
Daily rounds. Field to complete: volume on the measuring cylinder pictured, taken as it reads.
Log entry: 550 mL
